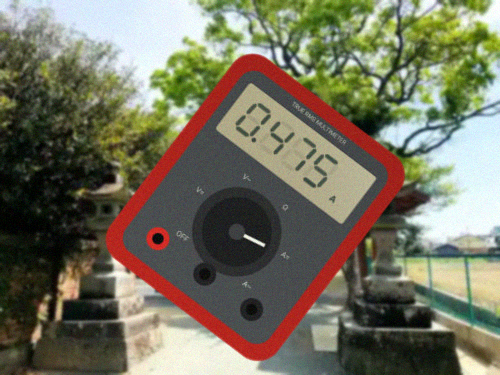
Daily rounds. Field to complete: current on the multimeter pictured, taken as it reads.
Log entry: 0.475 A
